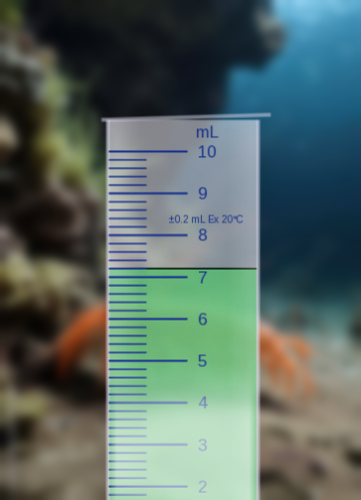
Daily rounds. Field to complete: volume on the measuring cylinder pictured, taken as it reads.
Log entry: 7.2 mL
